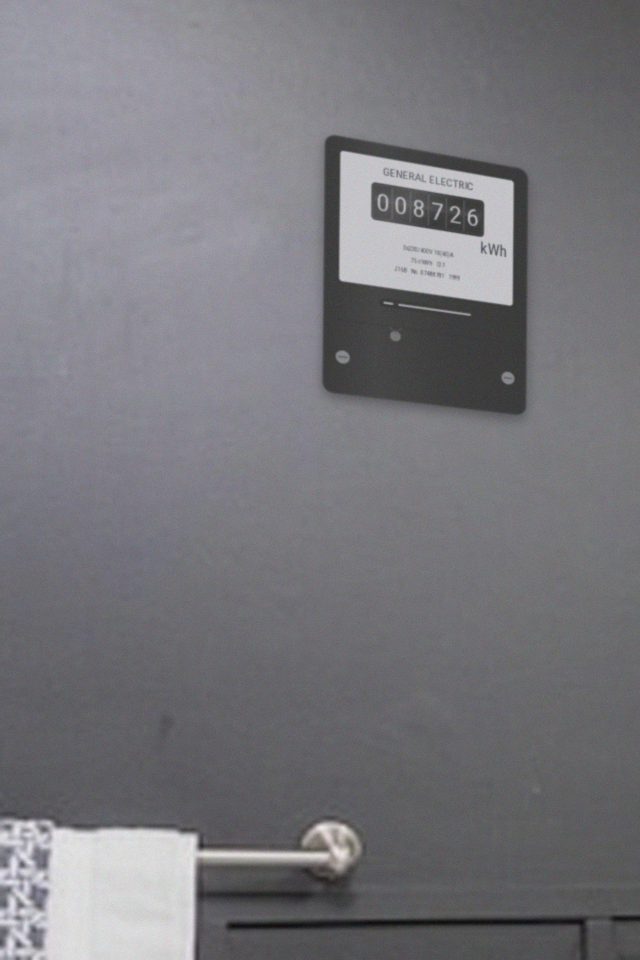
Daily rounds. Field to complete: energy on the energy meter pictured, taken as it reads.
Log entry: 8726 kWh
